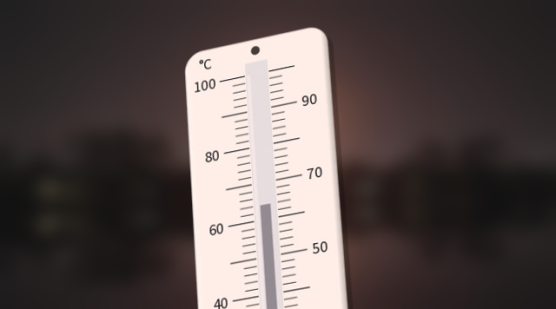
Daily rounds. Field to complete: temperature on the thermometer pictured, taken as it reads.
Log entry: 64 °C
